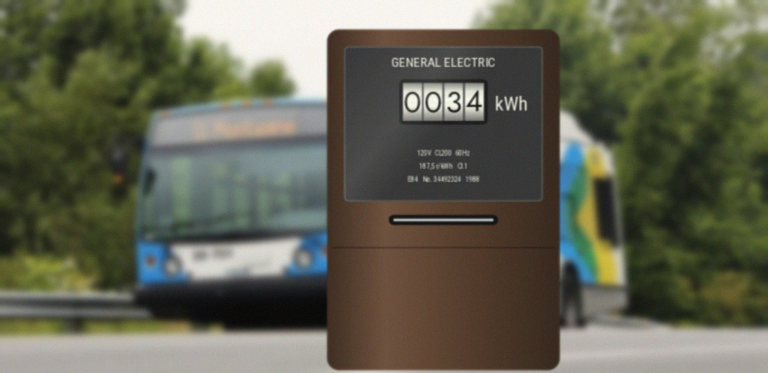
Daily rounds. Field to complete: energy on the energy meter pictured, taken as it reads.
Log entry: 34 kWh
